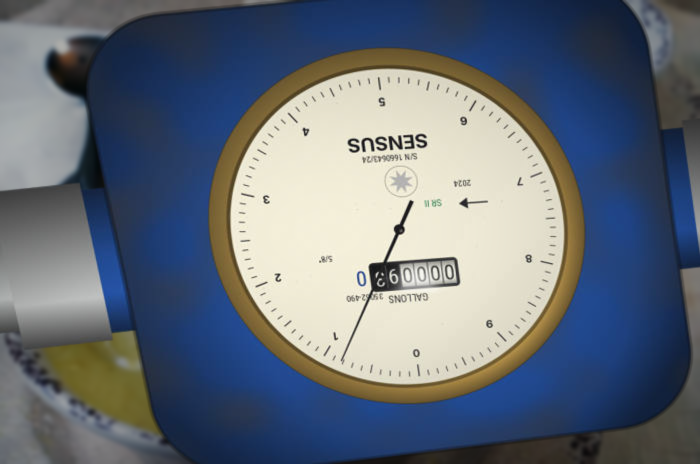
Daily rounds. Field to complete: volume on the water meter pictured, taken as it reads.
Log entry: 930.8 gal
